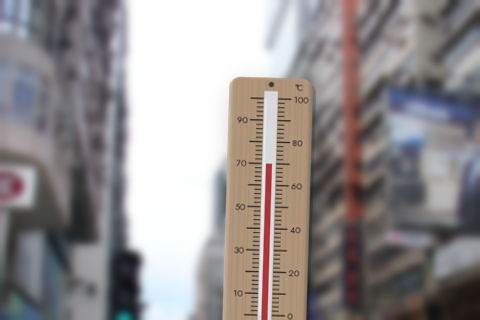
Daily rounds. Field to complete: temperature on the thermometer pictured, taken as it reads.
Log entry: 70 °C
